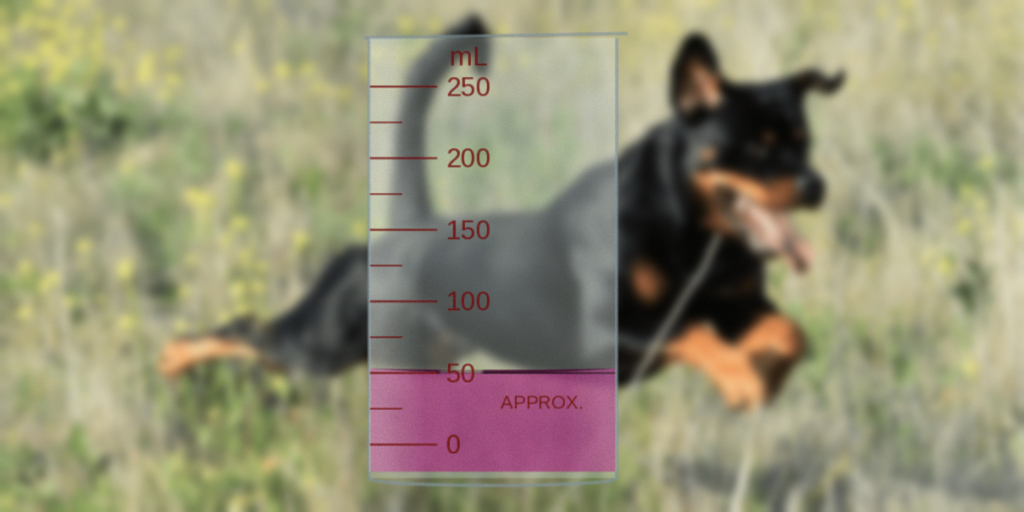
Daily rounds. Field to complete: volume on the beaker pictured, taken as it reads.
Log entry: 50 mL
